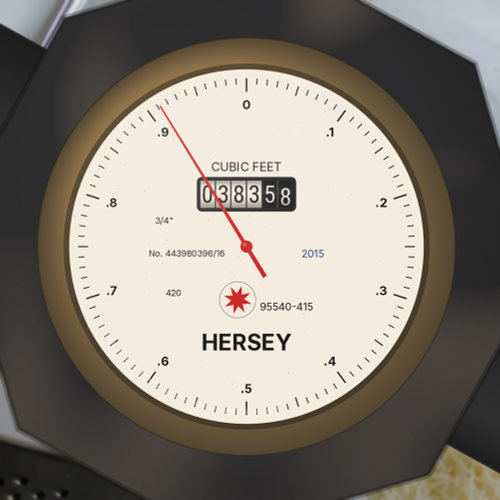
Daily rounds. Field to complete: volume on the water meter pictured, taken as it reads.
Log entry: 38357.91 ft³
